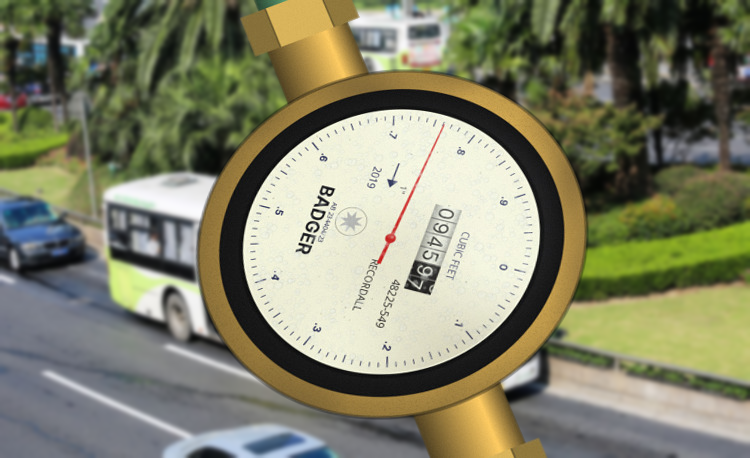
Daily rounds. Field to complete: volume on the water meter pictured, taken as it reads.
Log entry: 94596.76 ft³
